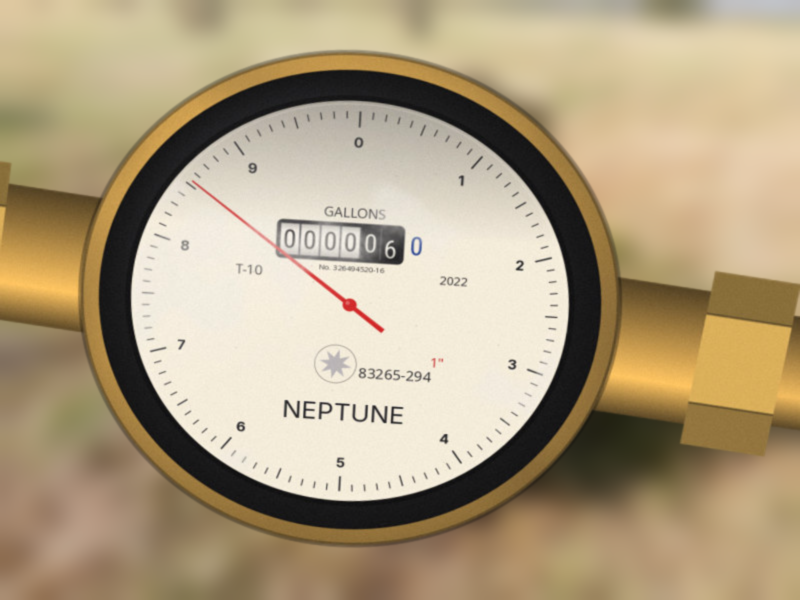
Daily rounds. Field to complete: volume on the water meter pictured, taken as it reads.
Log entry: 58.5 gal
